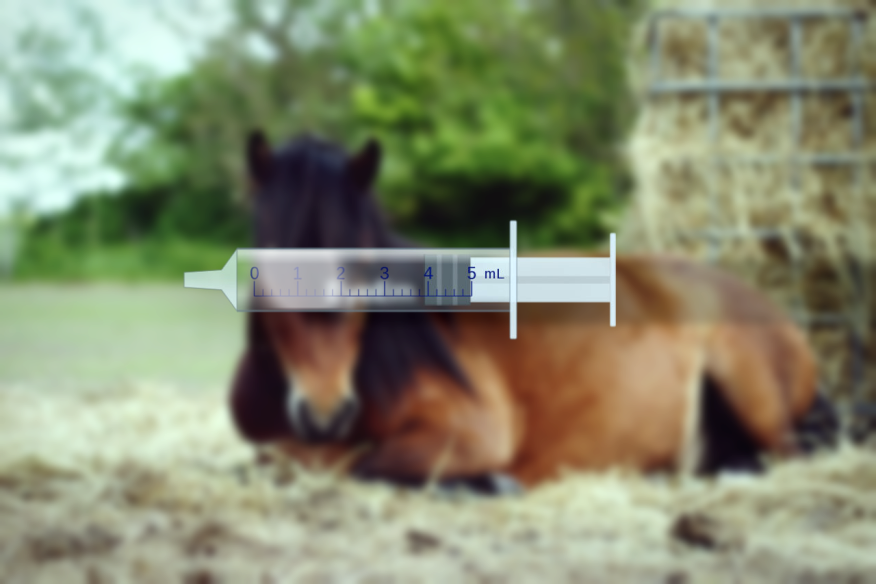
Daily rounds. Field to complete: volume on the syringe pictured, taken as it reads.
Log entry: 3.9 mL
